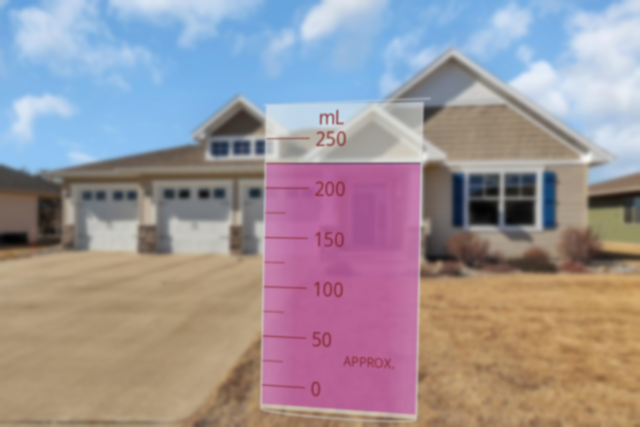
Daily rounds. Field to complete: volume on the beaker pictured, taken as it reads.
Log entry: 225 mL
